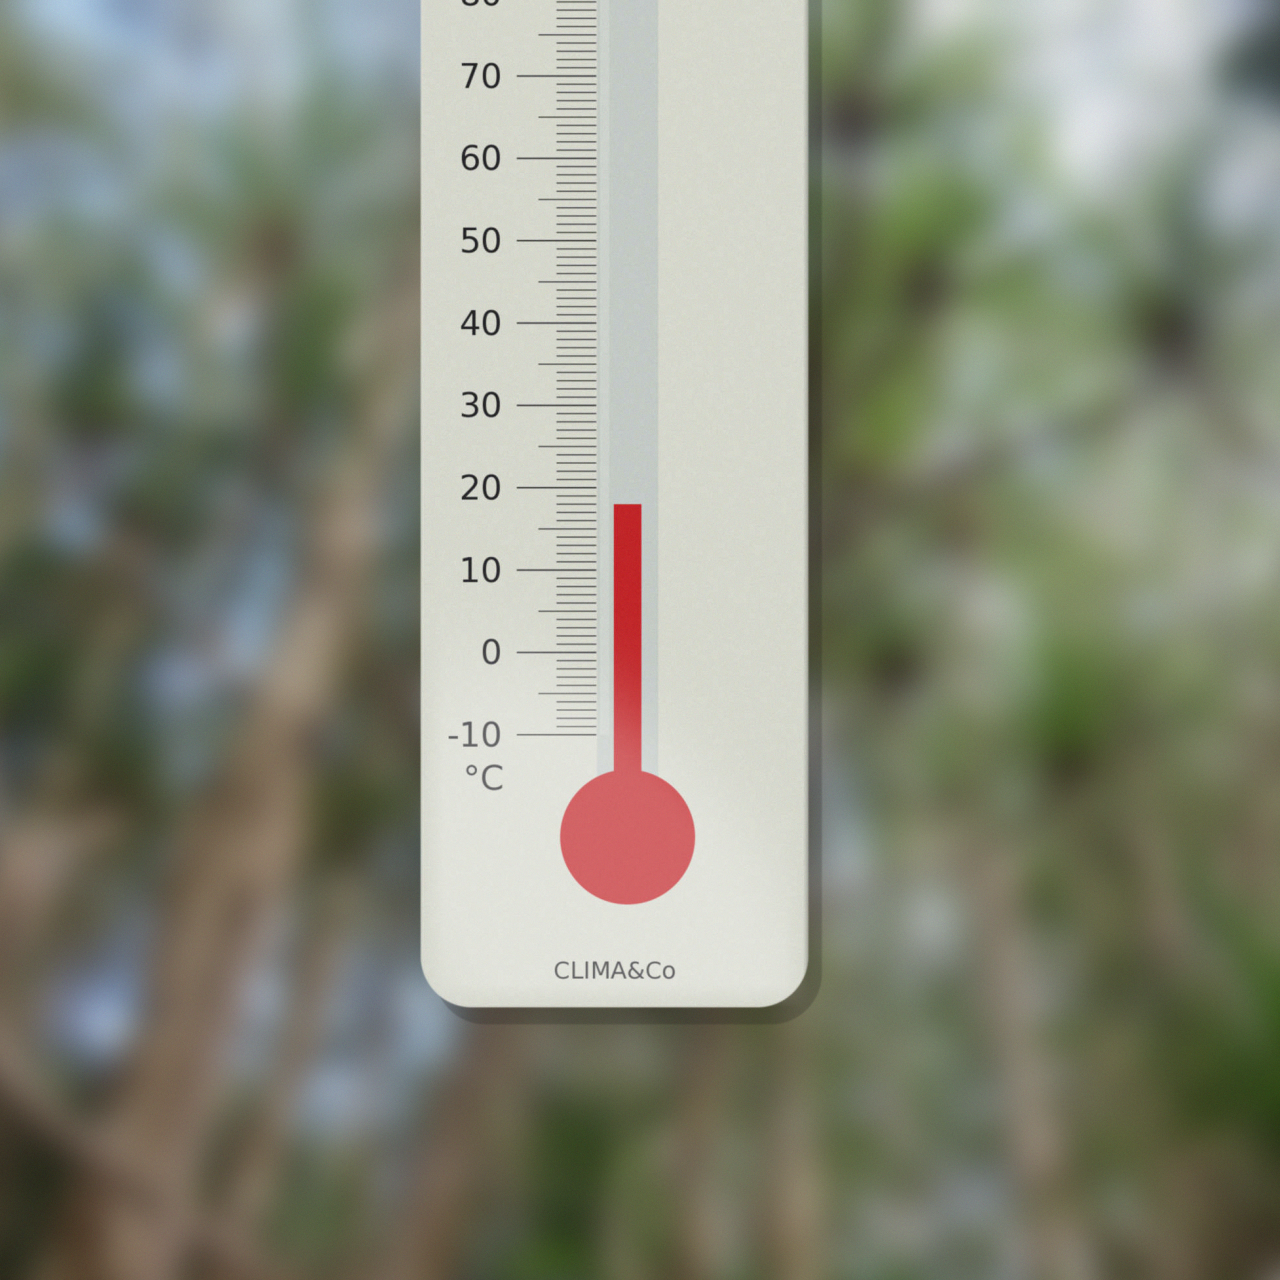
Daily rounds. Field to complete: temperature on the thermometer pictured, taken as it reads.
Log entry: 18 °C
